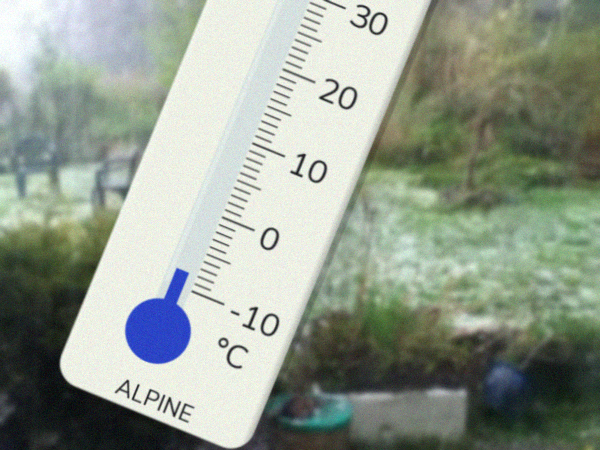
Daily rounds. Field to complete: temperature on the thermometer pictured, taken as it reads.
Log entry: -8 °C
